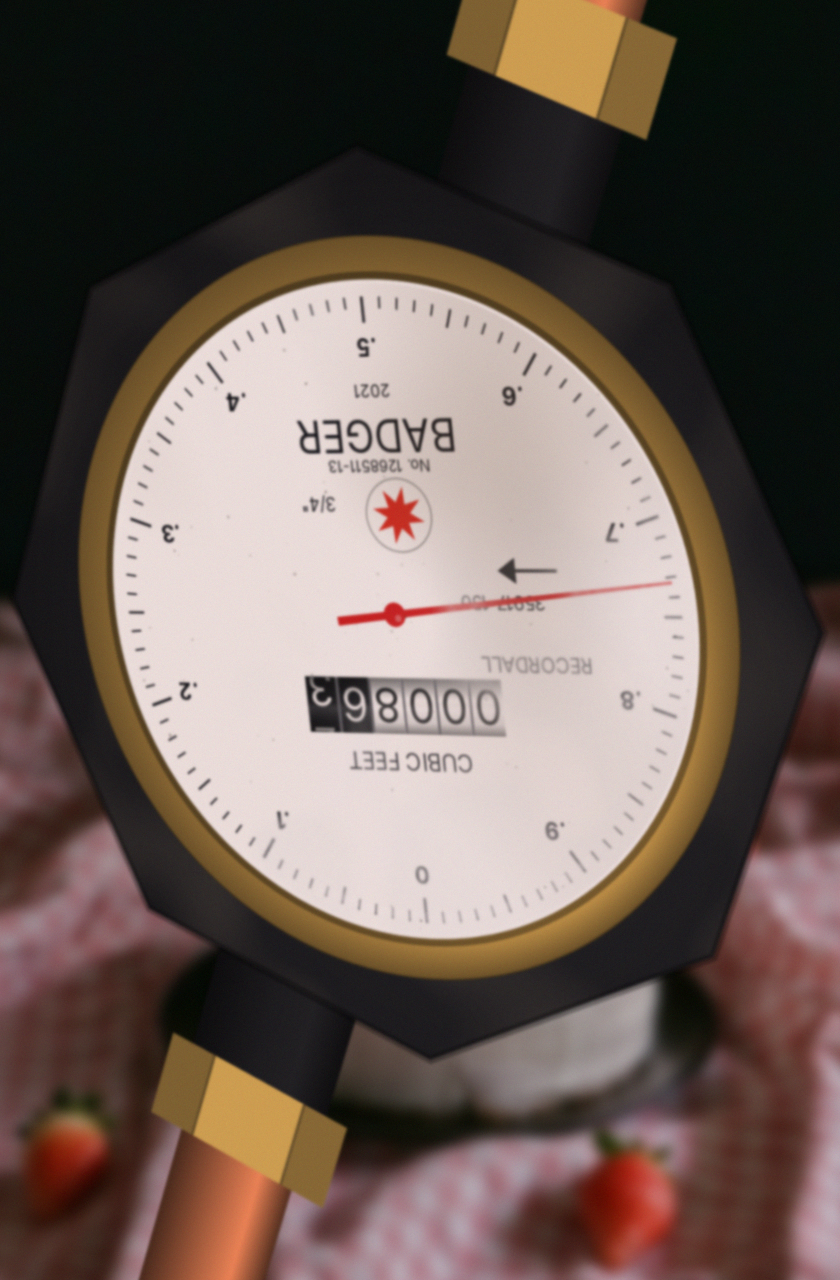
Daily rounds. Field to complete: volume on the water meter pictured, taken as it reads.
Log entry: 862.73 ft³
